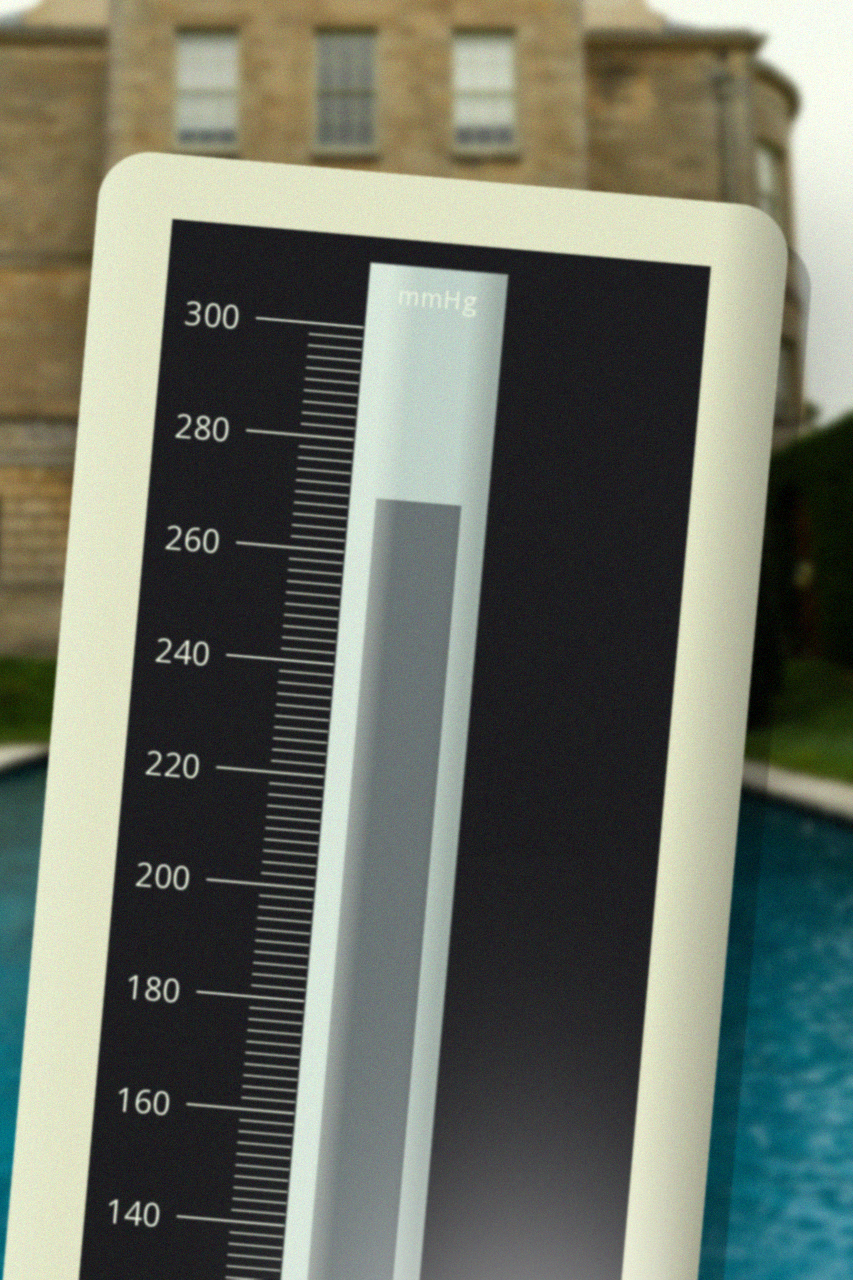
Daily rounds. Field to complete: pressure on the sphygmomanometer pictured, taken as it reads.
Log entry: 270 mmHg
